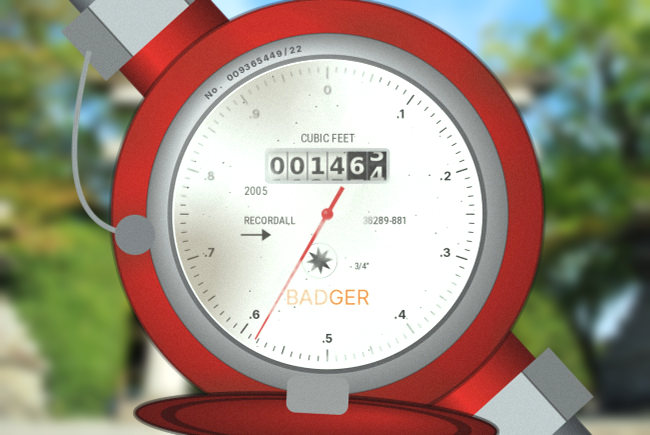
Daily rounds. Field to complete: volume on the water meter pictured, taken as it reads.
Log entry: 1463.58 ft³
